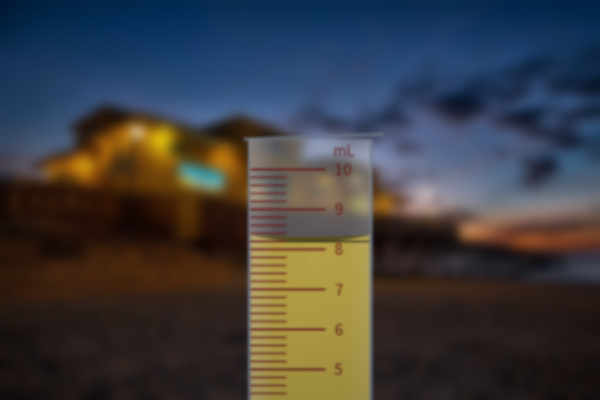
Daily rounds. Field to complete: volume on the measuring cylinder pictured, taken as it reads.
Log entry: 8.2 mL
